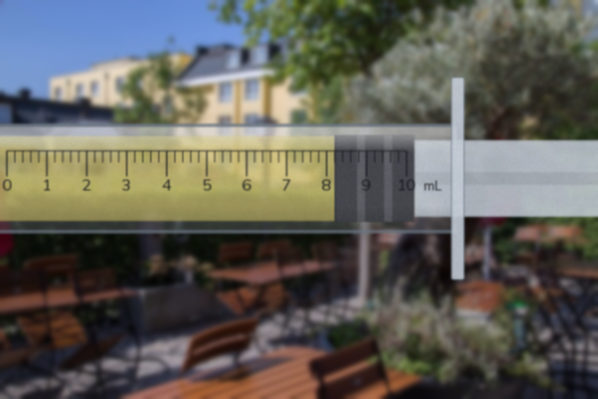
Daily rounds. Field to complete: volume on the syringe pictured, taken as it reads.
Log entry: 8.2 mL
